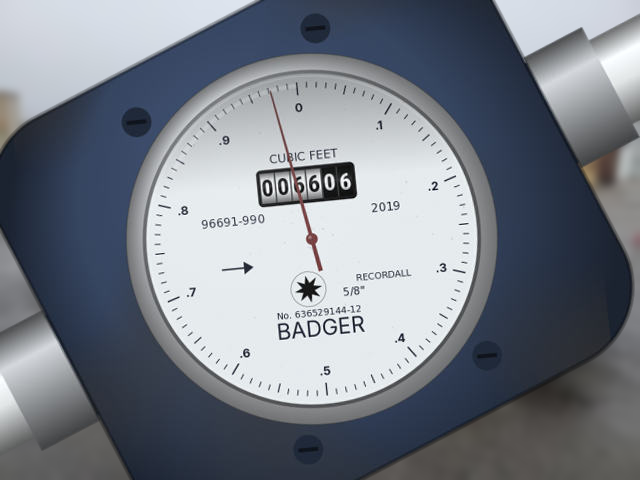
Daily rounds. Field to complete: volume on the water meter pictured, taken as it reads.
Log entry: 6605.97 ft³
